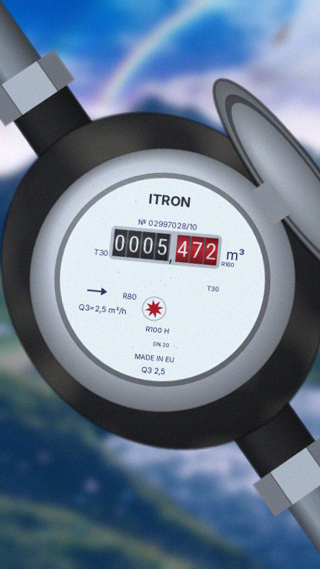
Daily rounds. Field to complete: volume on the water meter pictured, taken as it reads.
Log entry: 5.472 m³
